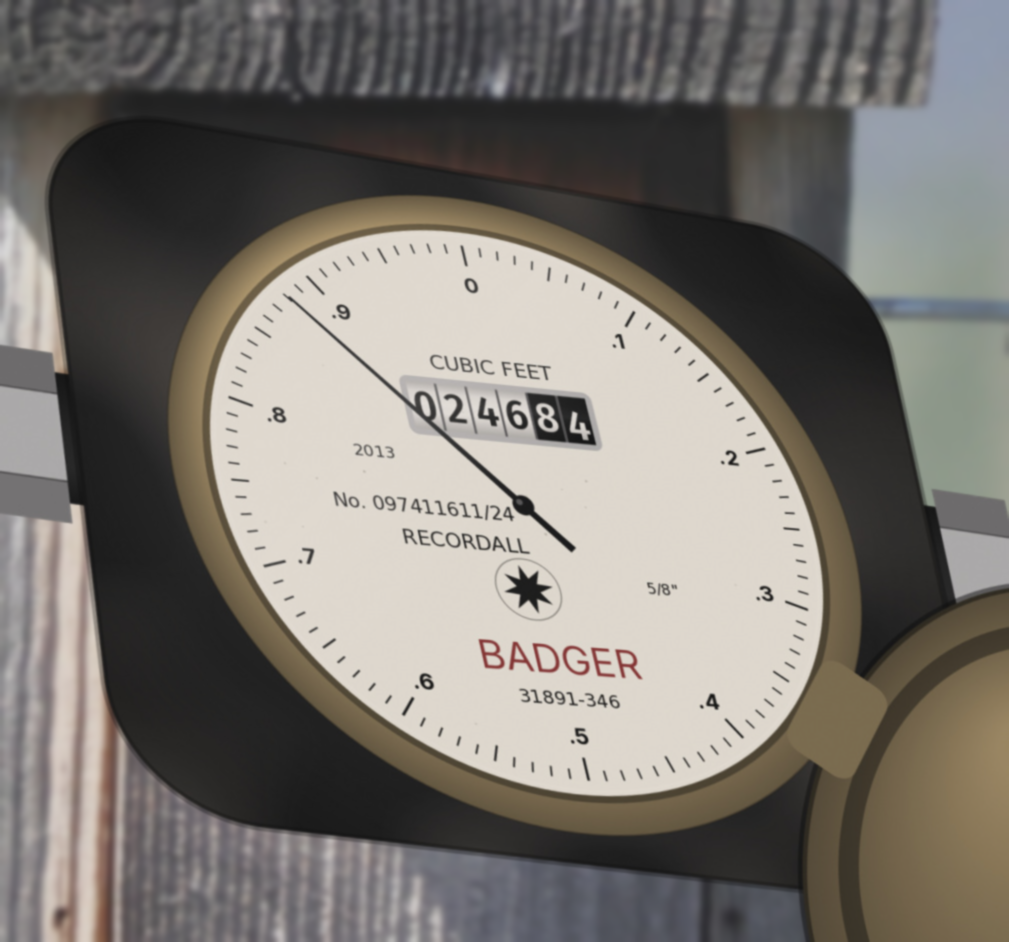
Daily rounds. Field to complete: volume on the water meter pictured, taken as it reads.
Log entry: 24683.88 ft³
